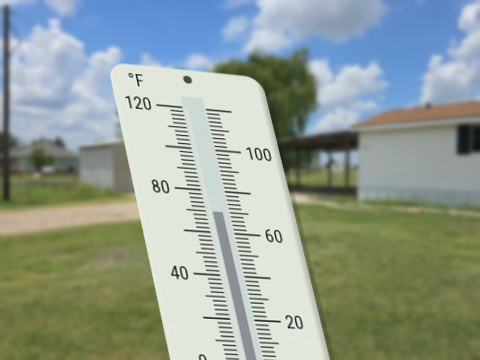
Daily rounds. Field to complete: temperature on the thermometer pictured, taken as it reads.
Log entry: 70 °F
